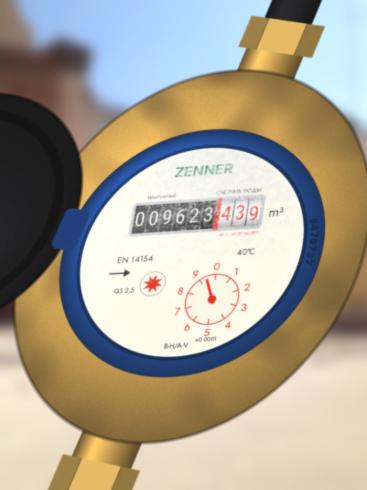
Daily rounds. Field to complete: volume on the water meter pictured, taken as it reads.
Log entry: 9623.4389 m³
